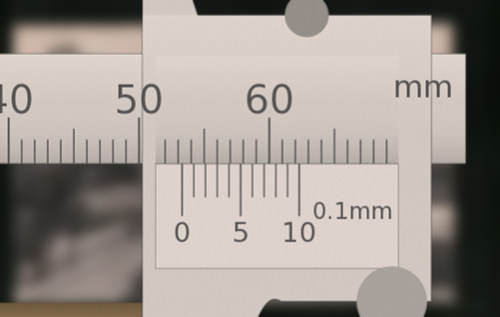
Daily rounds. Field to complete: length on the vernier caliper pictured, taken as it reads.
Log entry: 53.3 mm
